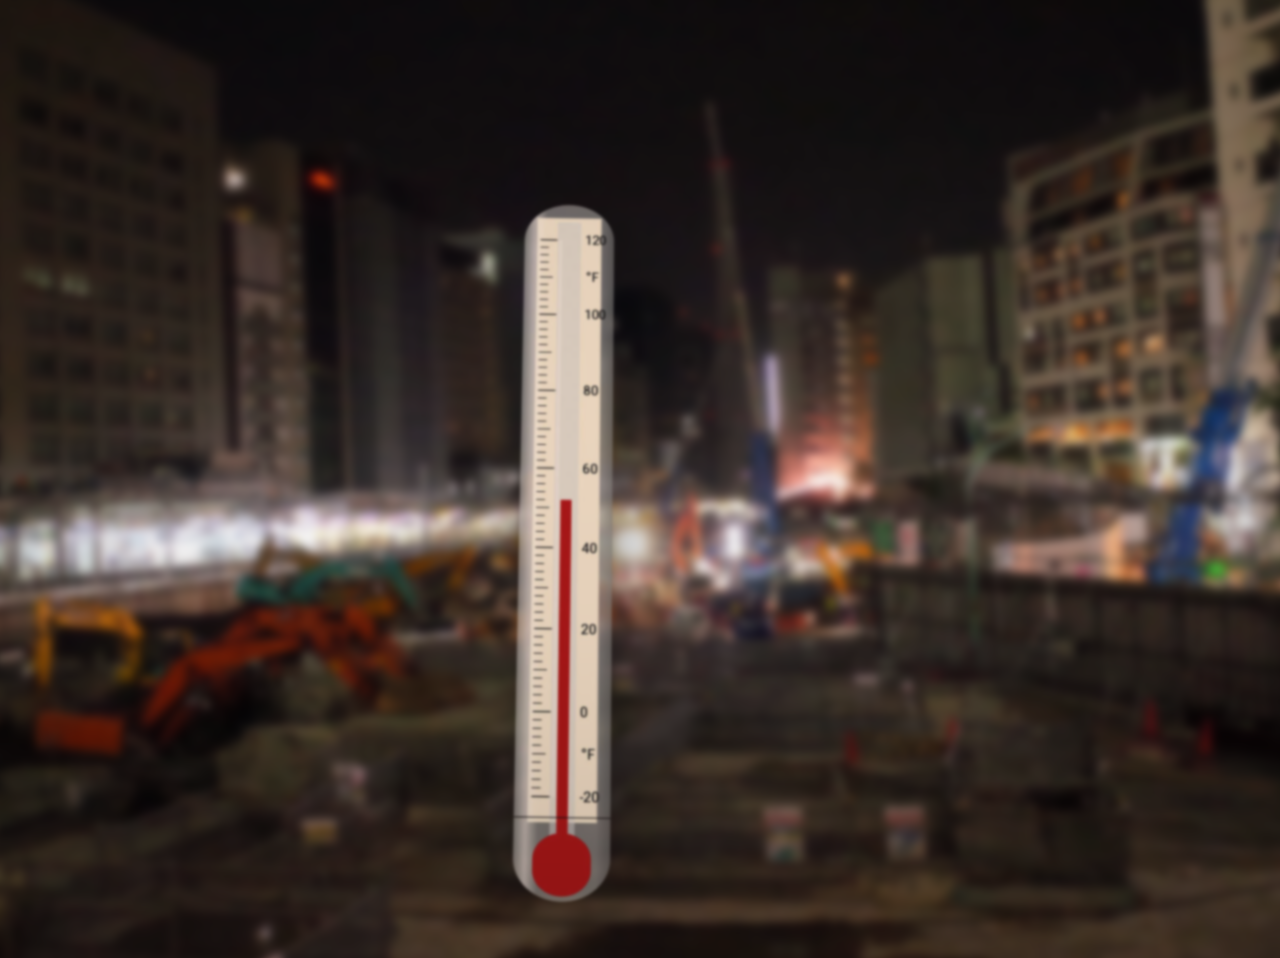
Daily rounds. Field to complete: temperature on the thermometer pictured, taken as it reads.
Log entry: 52 °F
